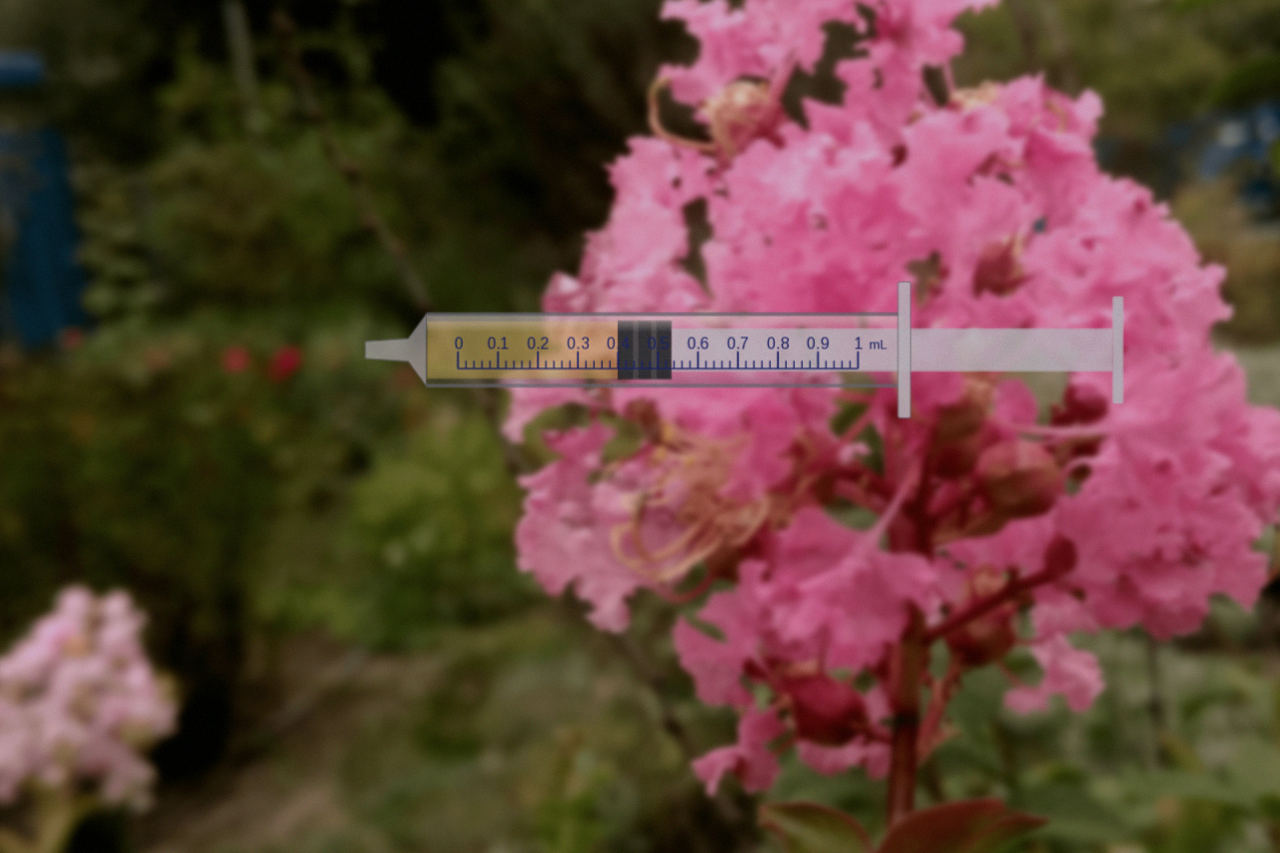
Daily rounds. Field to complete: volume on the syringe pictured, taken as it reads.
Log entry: 0.4 mL
